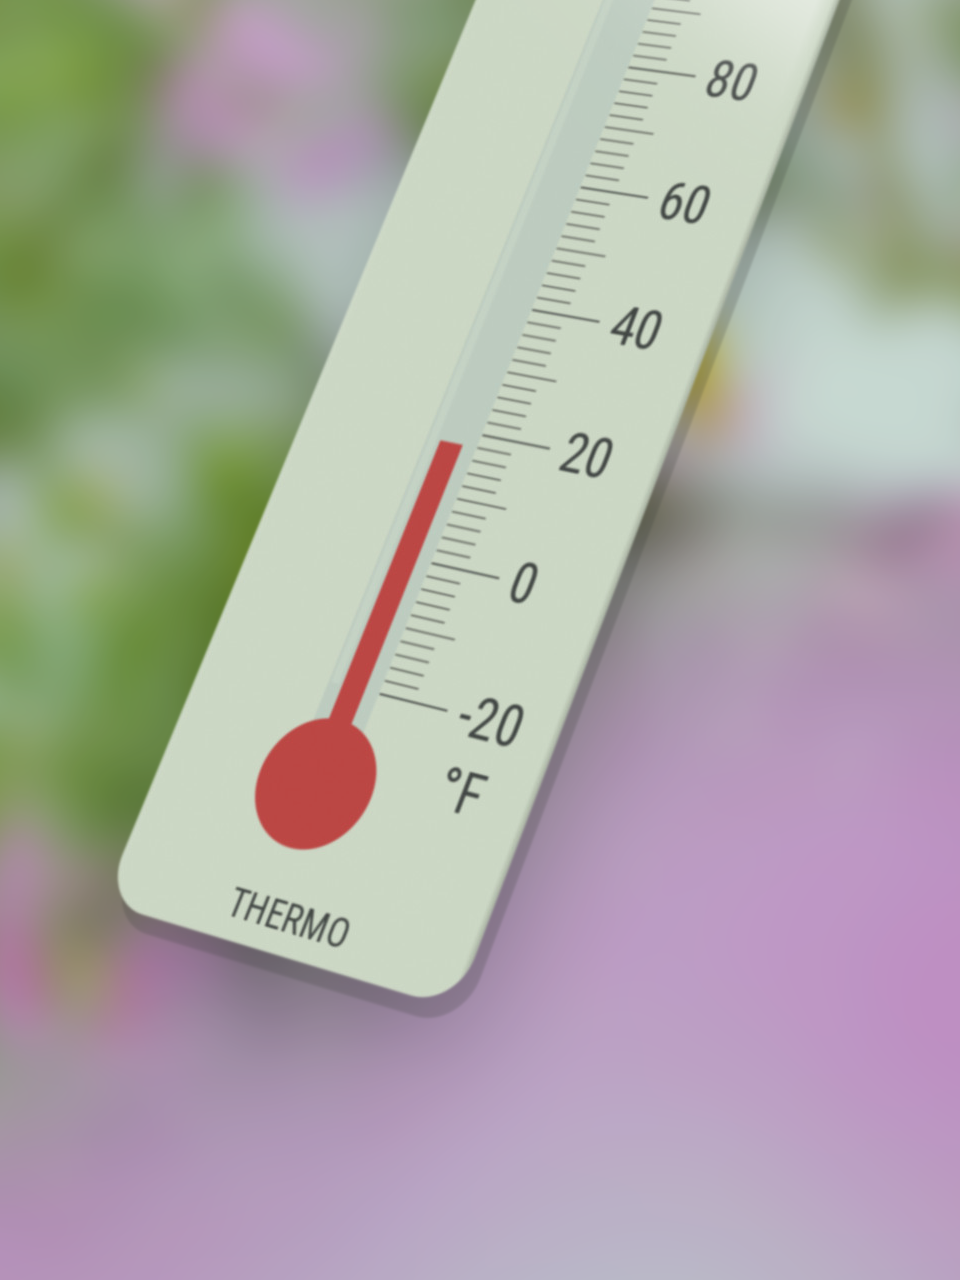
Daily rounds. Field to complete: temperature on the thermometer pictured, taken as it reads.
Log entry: 18 °F
